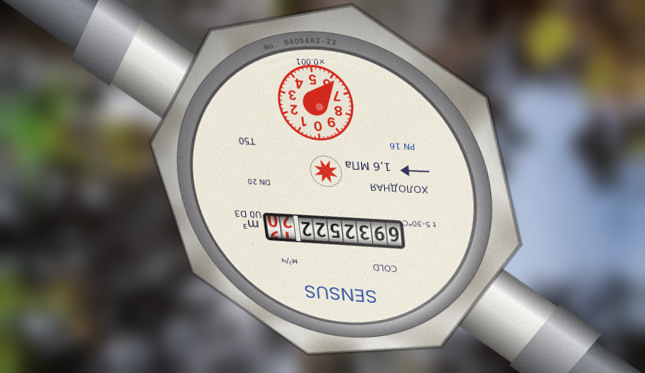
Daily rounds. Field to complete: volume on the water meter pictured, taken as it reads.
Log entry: 6932522.196 m³
